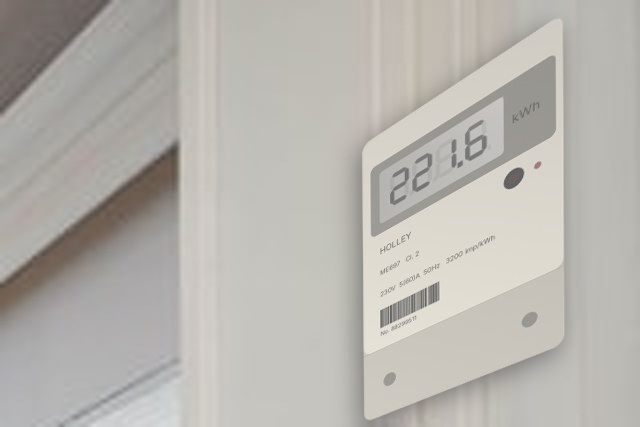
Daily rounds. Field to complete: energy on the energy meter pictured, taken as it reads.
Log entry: 221.6 kWh
